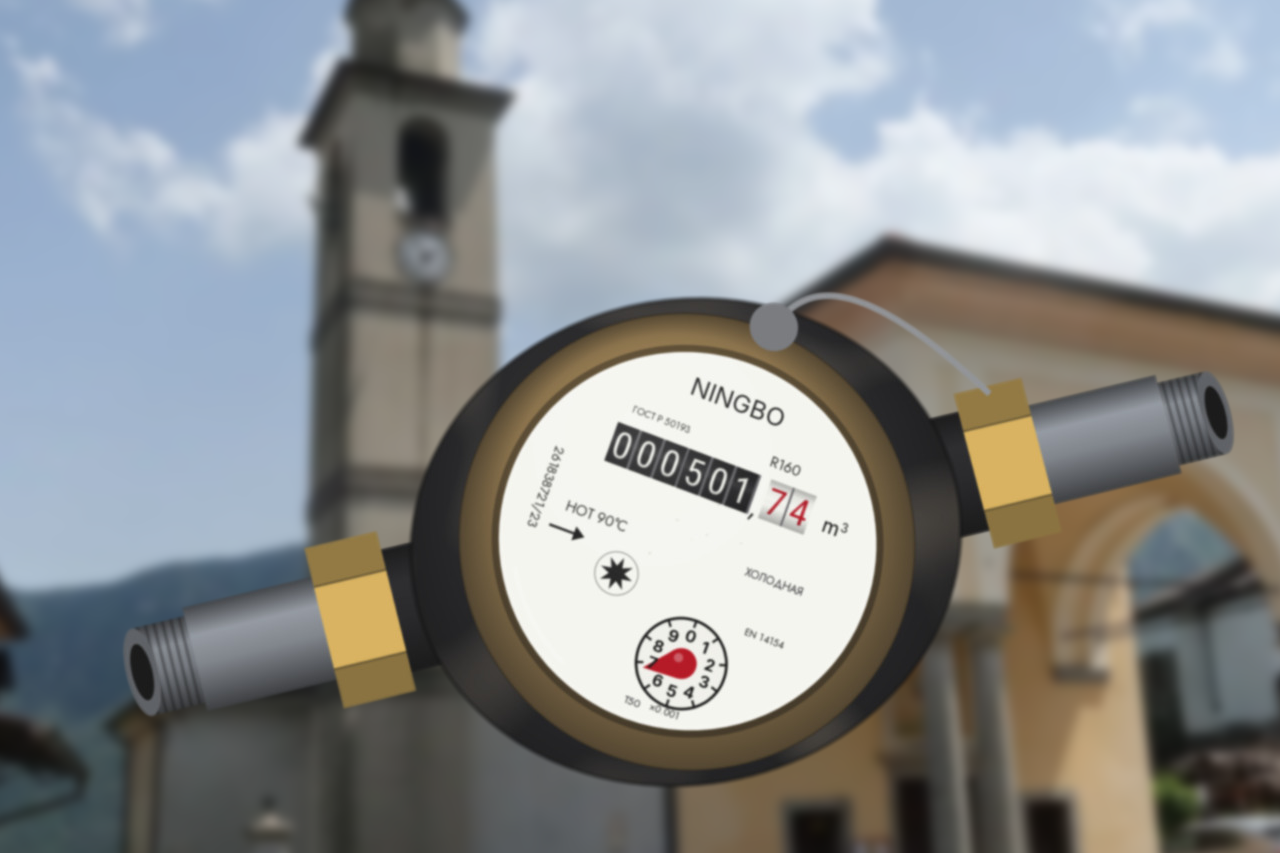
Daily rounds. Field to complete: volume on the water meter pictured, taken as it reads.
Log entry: 501.746 m³
